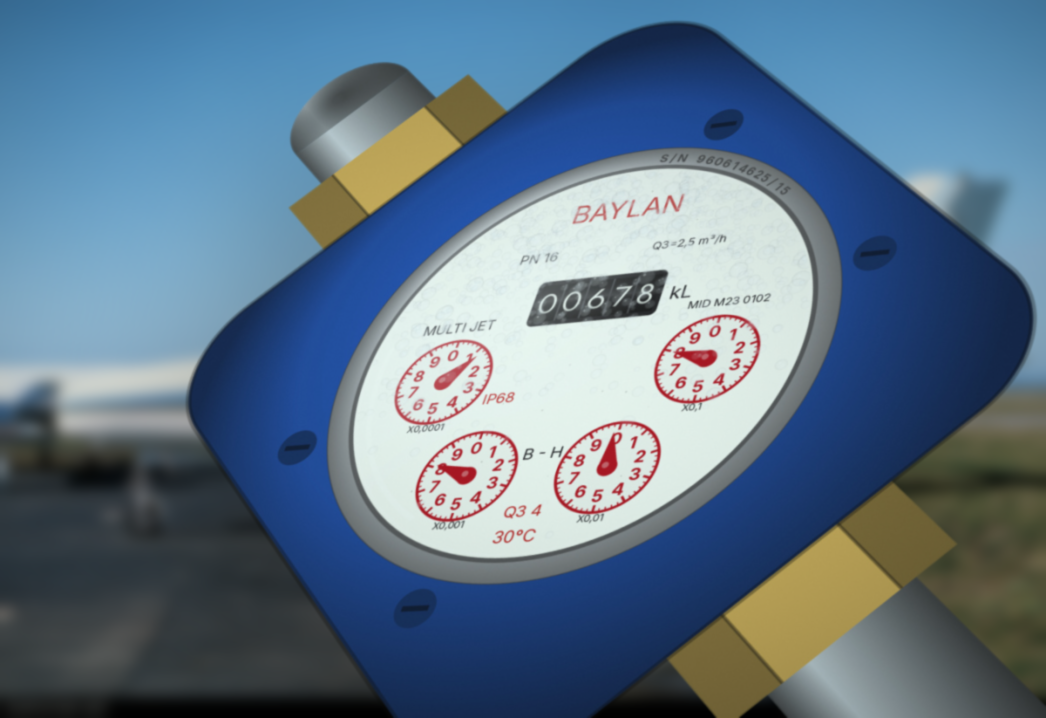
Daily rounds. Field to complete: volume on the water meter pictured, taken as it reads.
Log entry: 678.7981 kL
